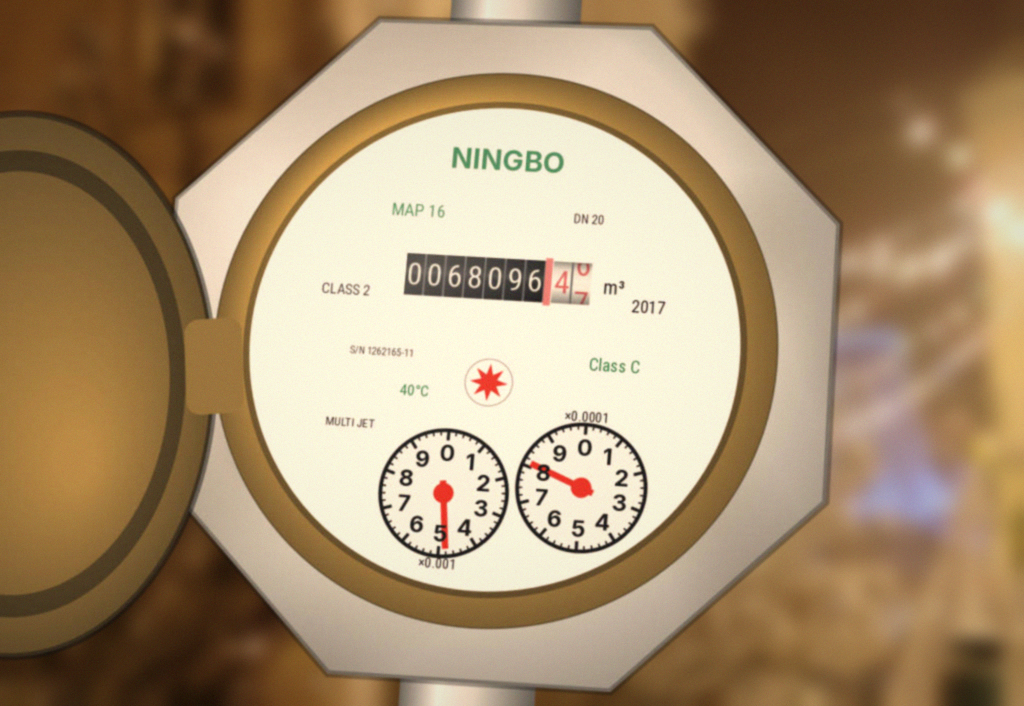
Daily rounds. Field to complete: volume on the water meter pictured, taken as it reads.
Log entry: 68096.4648 m³
